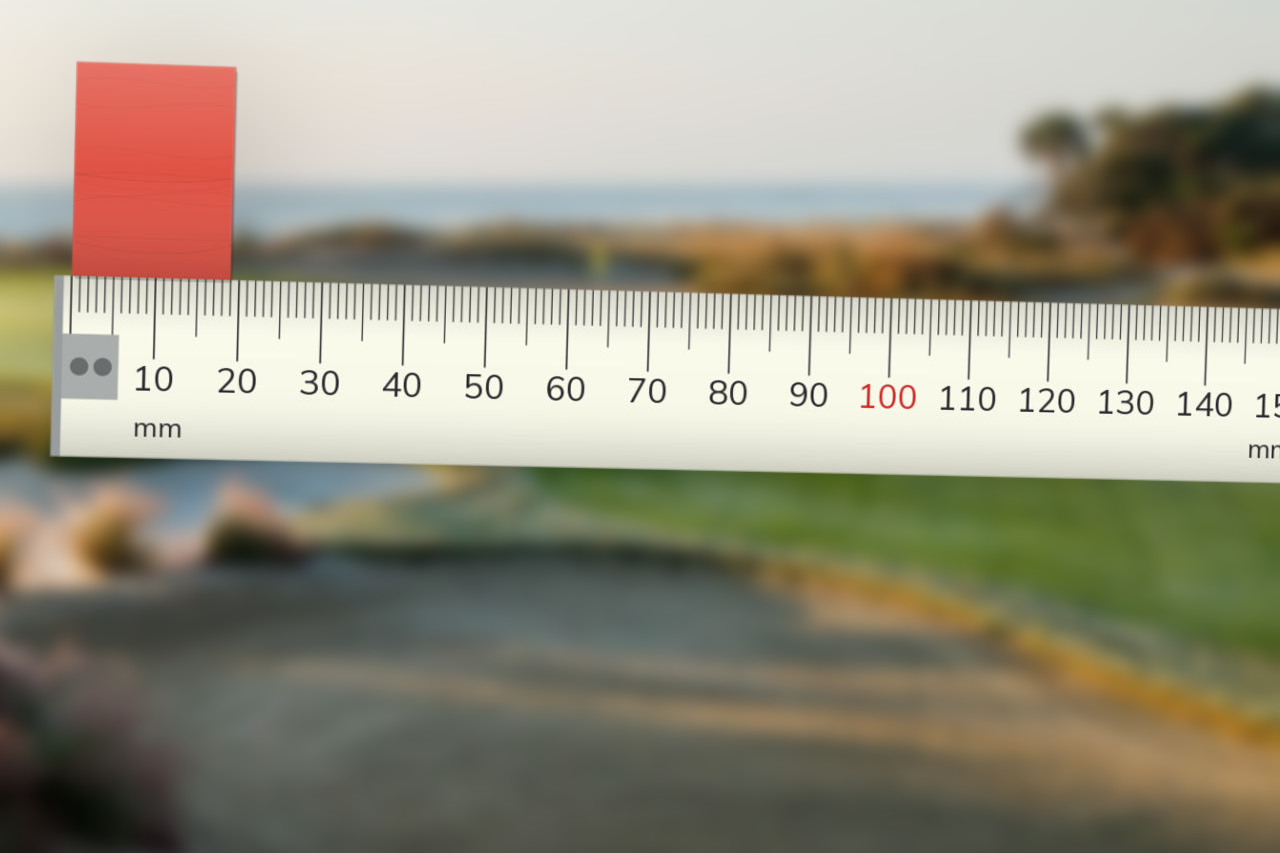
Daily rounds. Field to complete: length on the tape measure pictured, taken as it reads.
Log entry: 19 mm
